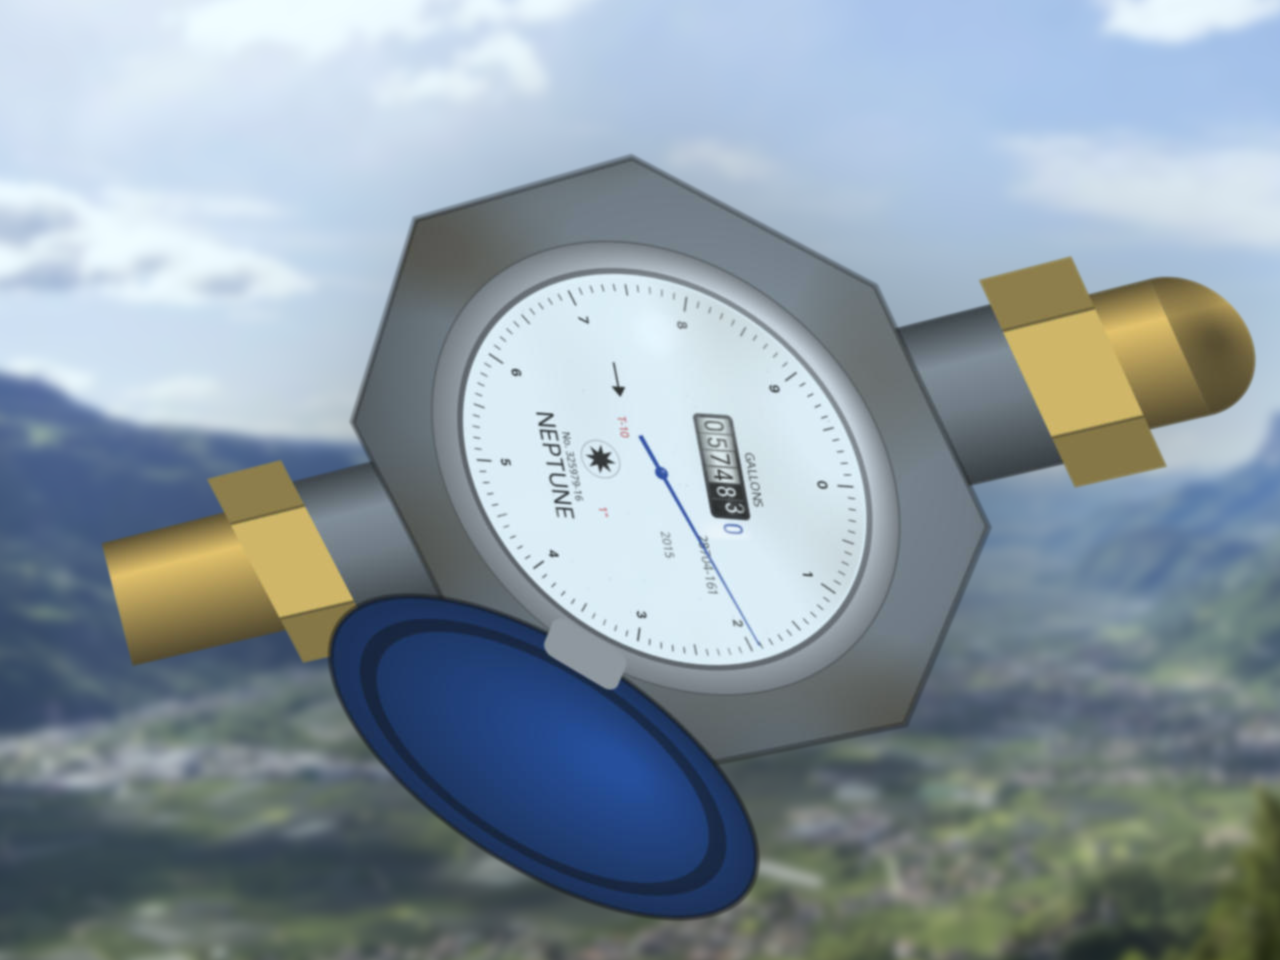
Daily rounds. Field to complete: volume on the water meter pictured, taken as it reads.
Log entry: 574831.9 gal
